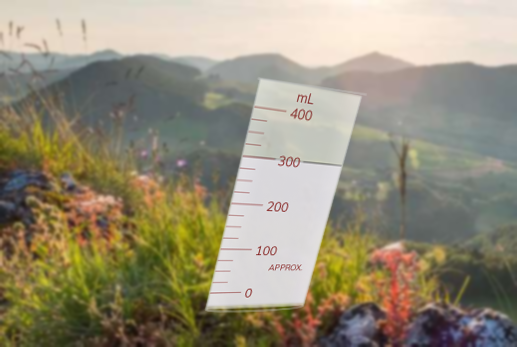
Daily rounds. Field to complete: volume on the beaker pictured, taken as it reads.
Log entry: 300 mL
